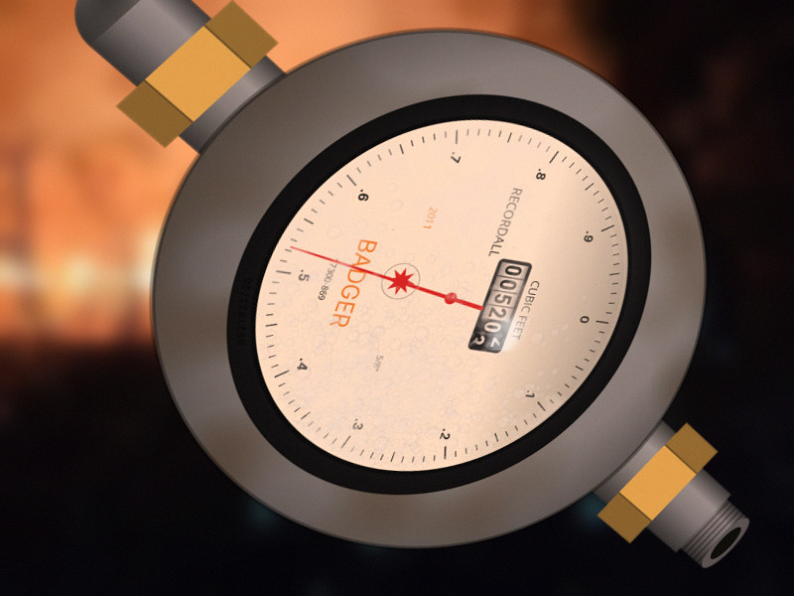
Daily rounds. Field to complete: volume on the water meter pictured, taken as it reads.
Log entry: 5202.52 ft³
